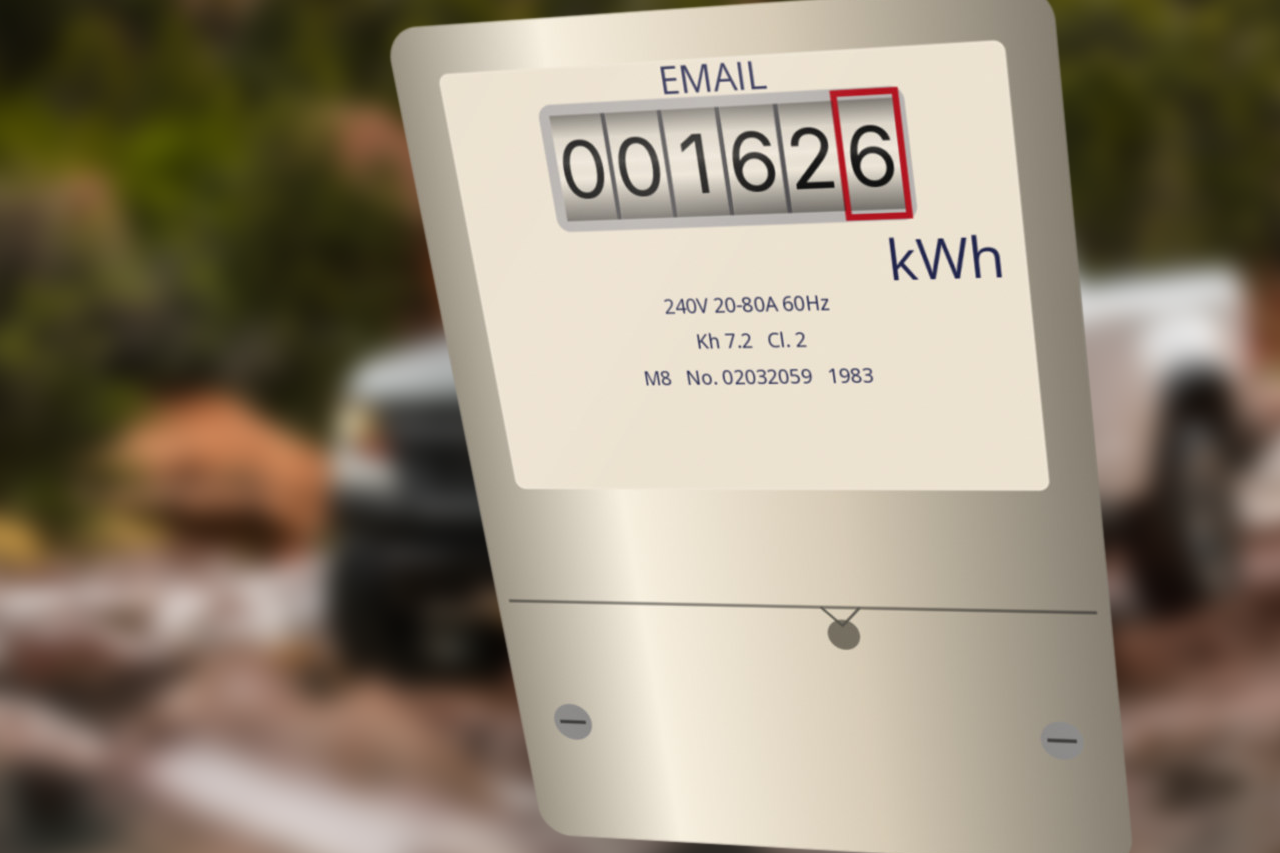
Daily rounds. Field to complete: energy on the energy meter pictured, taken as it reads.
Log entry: 162.6 kWh
